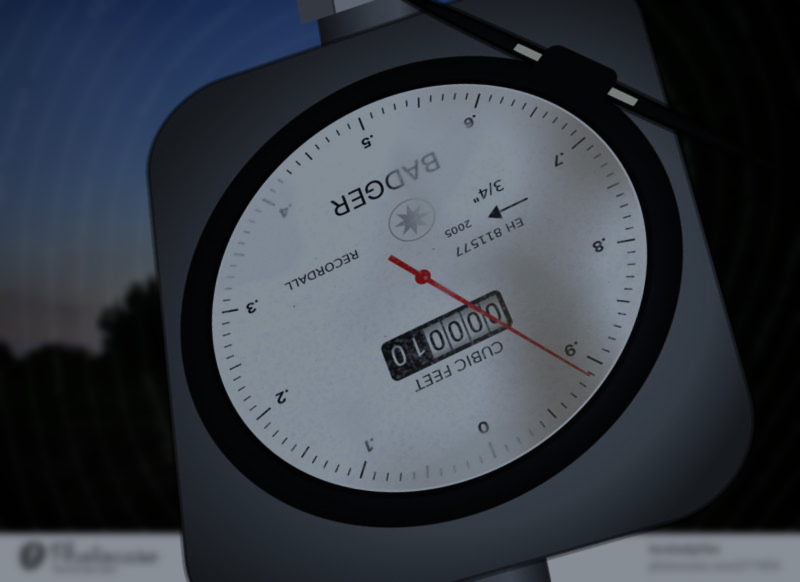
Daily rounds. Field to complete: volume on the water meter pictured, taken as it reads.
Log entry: 9.91 ft³
